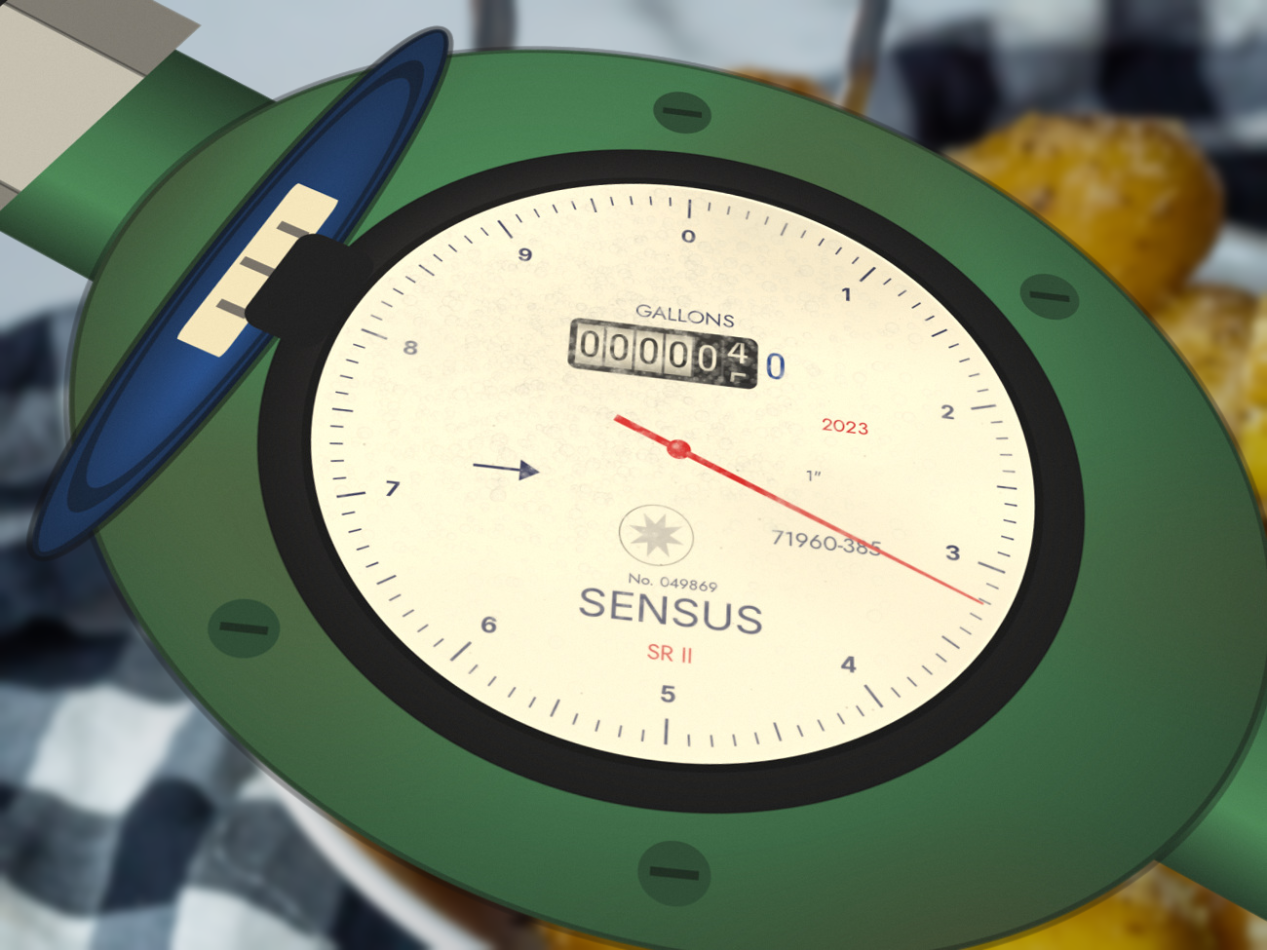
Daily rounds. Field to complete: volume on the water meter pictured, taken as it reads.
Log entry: 43.2 gal
